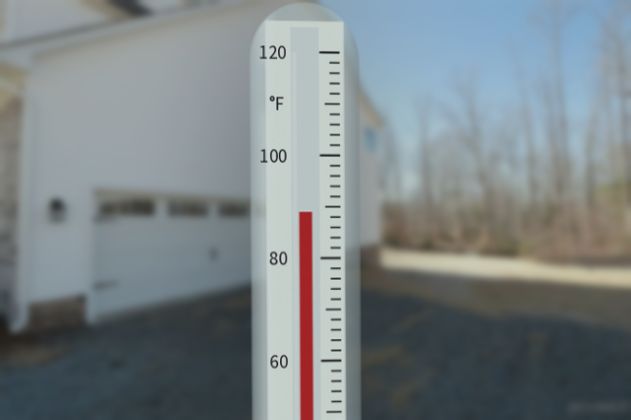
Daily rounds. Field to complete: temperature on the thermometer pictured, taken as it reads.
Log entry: 89 °F
